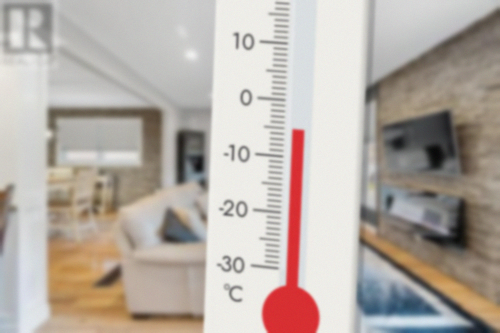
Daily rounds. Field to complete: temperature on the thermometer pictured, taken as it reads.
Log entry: -5 °C
